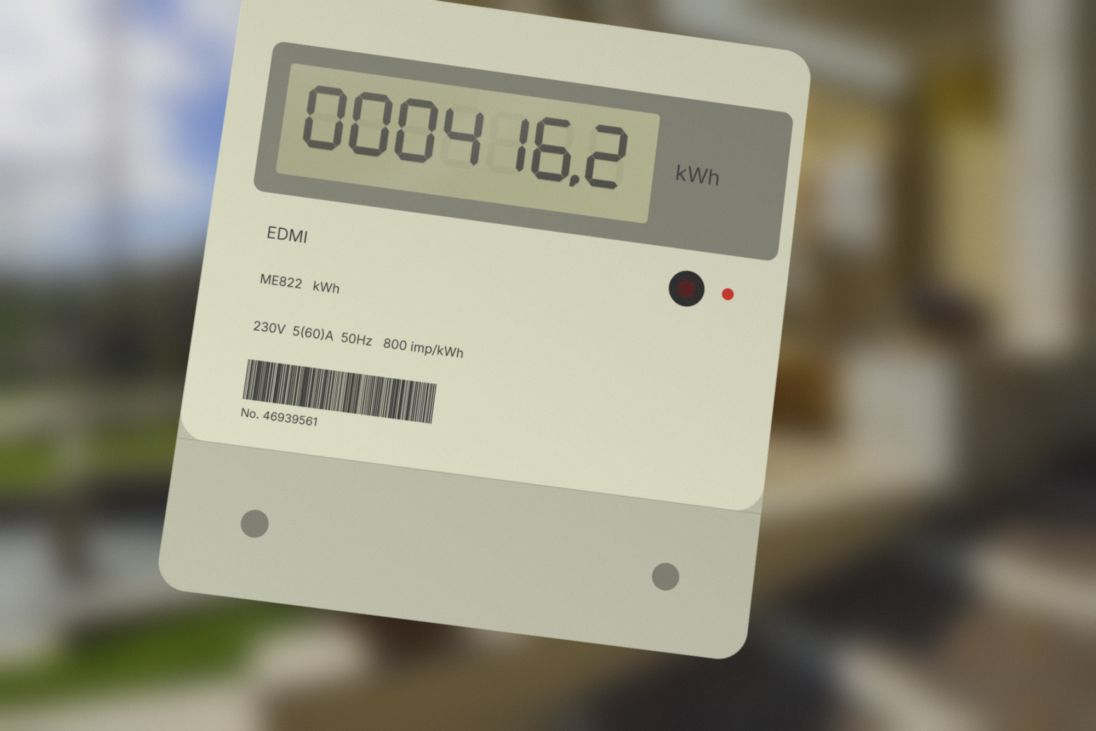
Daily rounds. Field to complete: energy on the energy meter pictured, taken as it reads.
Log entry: 416.2 kWh
